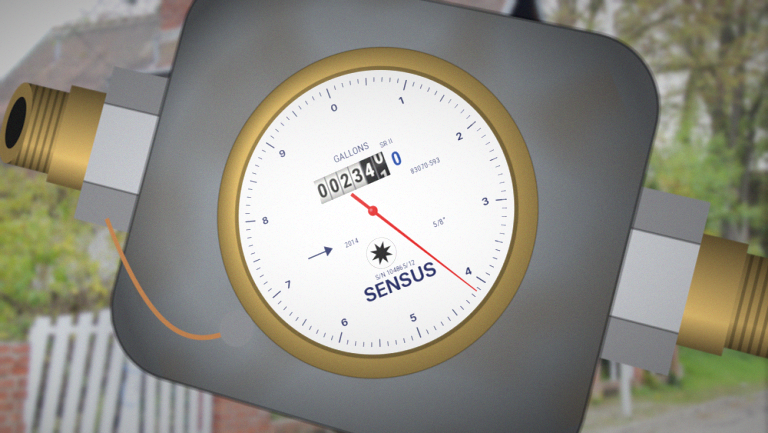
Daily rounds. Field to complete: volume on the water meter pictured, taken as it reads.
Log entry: 23404.1 gal
